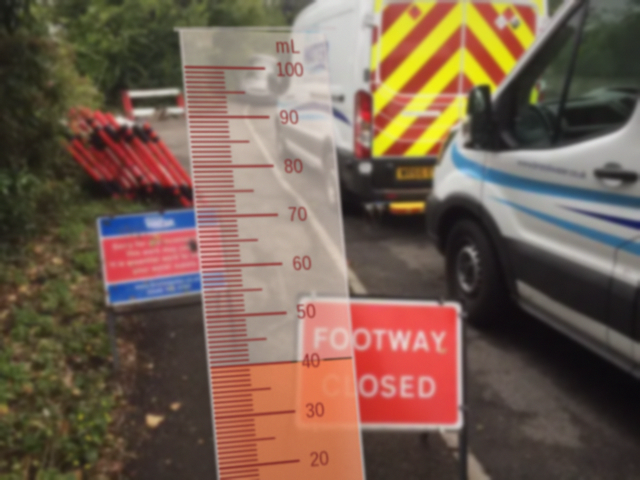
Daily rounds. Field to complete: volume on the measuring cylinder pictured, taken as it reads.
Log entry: 40 mL
